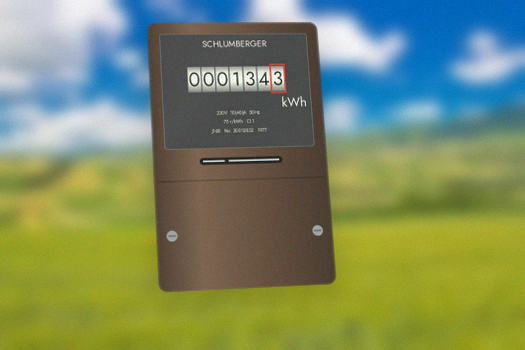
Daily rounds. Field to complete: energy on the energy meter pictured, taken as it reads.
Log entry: 134.3 kWh
